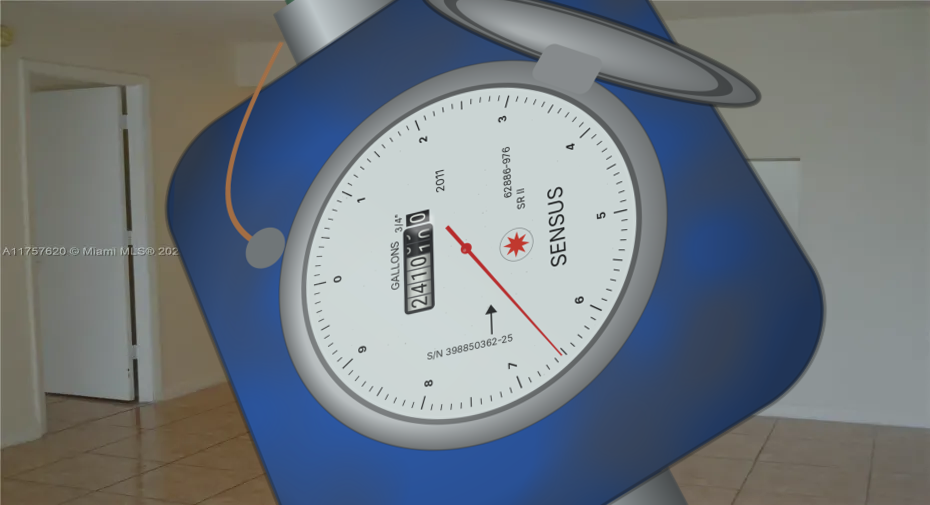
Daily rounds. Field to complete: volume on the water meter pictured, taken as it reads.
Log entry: 2410096.5 gal
